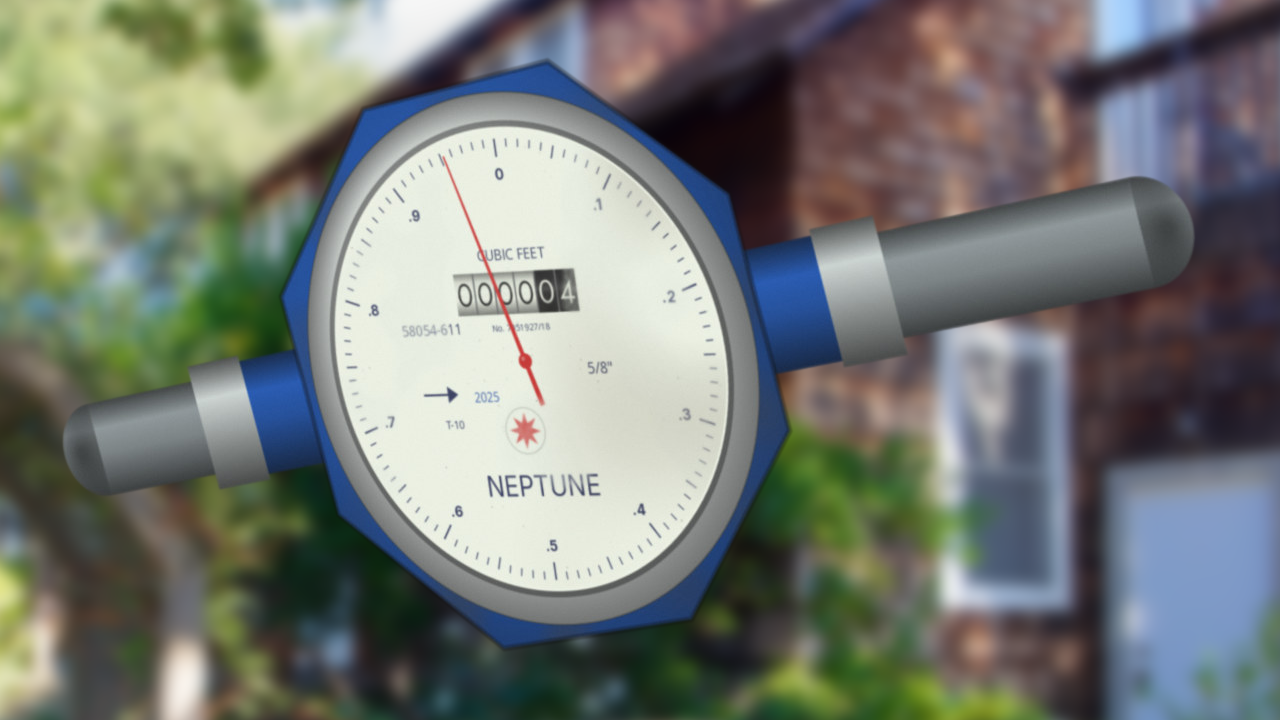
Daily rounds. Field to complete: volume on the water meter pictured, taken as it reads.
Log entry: 3.95 ft³
